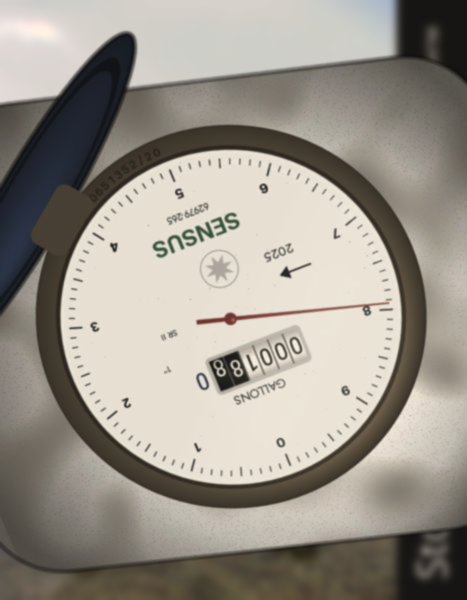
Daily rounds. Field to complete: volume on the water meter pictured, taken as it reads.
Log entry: 1877.9 gal
